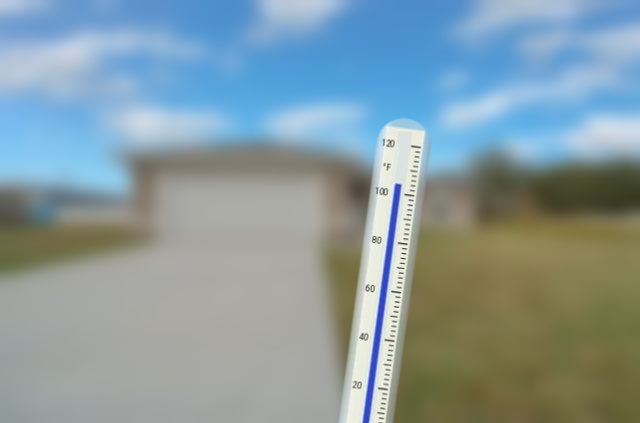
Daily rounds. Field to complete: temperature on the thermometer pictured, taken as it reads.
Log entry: 104 °F
